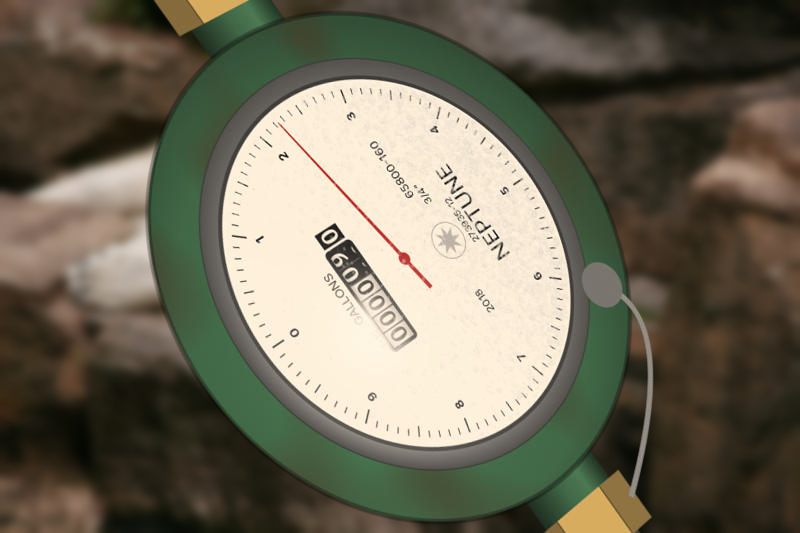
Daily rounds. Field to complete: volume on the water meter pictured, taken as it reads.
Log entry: 92.2 gal
